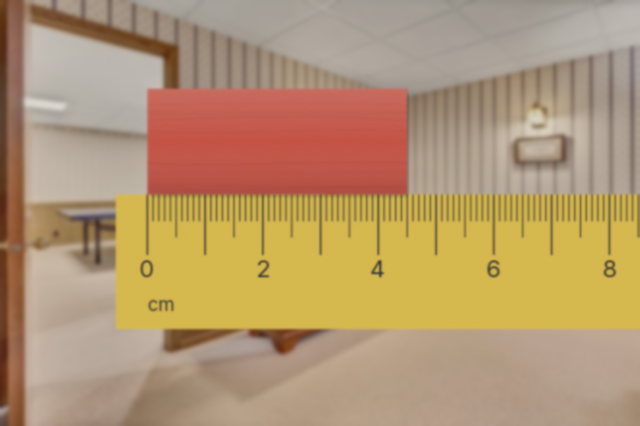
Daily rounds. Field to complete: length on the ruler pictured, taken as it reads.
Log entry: 4.5 cm
